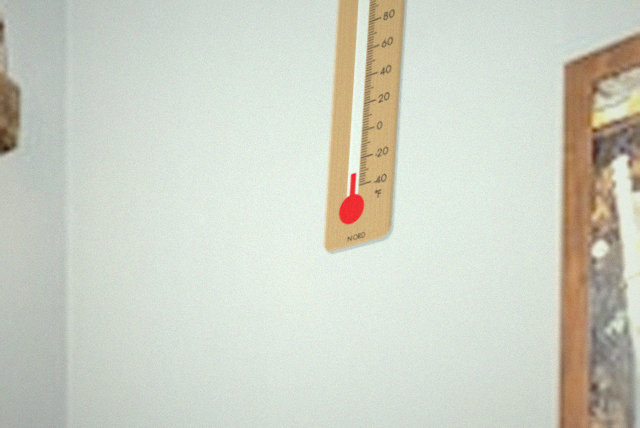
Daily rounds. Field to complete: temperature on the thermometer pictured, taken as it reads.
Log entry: -30 °F
